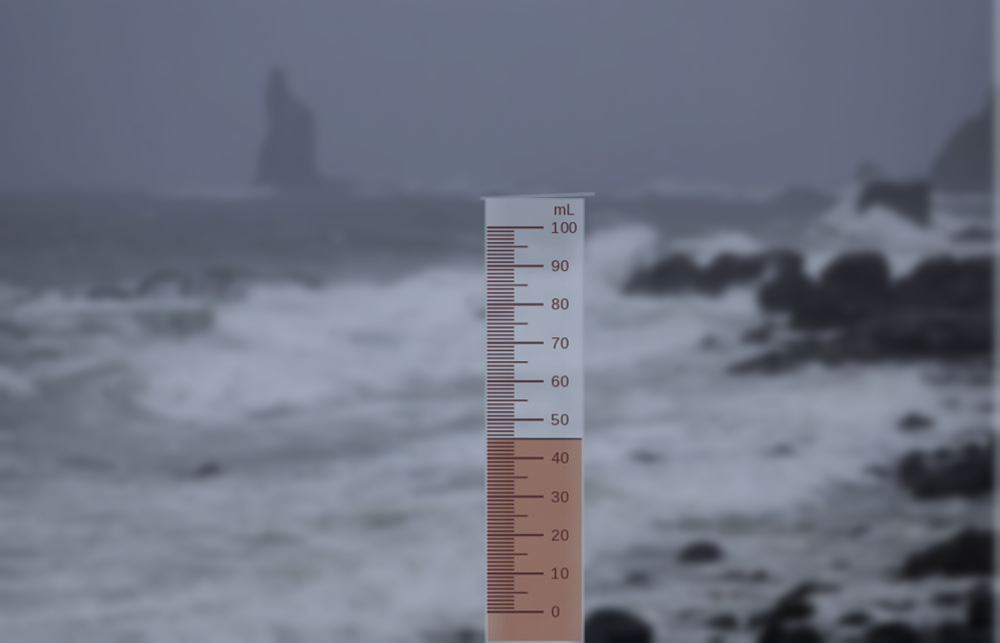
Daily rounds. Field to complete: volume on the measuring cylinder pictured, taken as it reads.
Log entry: 45 mL
